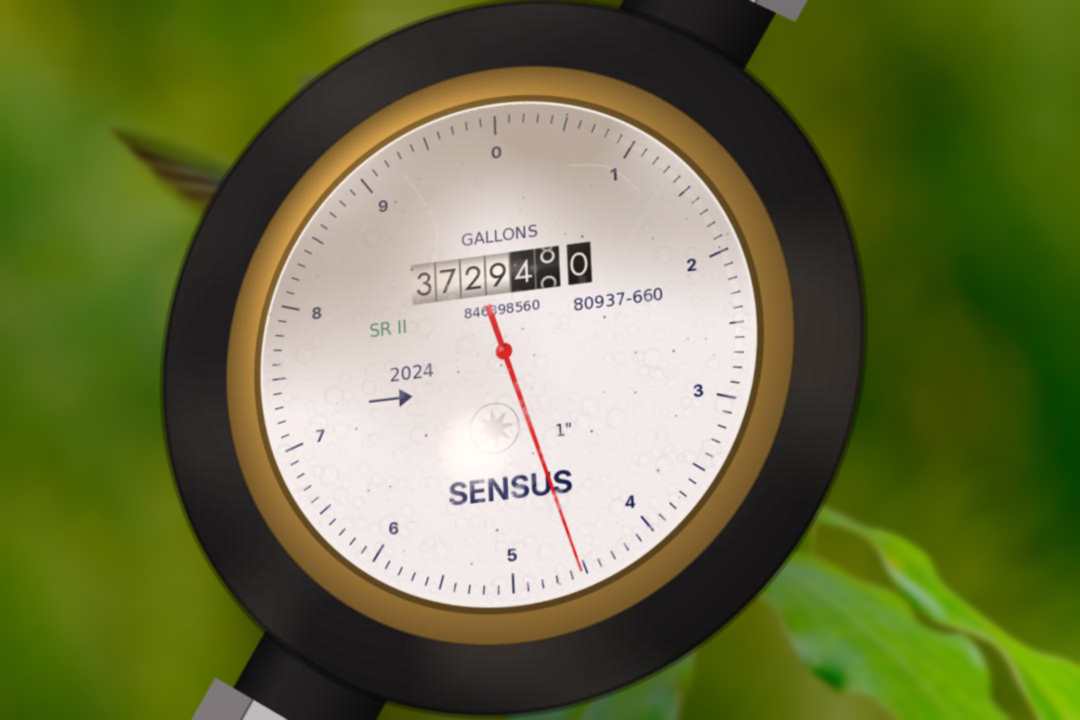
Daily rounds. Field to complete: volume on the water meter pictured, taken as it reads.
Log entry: 3729484.5 gal
